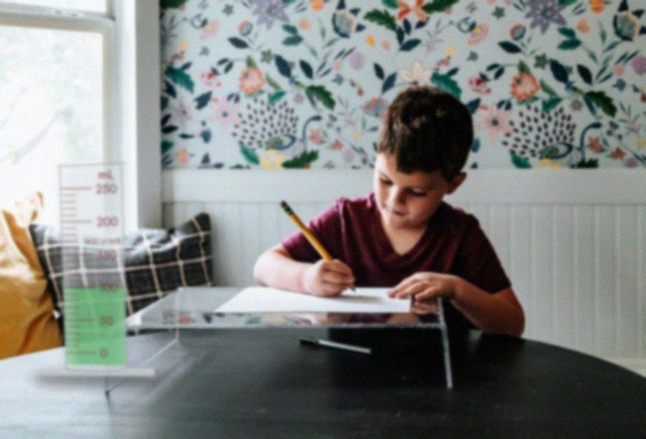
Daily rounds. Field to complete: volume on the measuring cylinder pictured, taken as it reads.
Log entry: 100 mL
